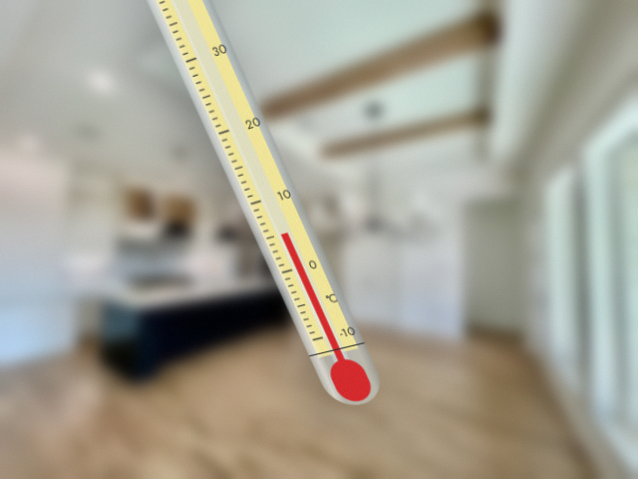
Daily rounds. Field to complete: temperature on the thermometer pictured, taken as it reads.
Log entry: 5 °C
